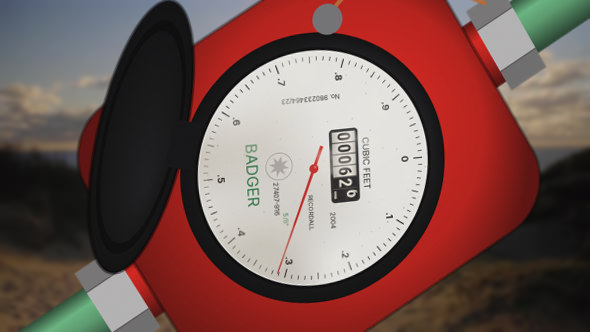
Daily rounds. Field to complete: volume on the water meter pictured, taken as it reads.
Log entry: 626.31 ft³
